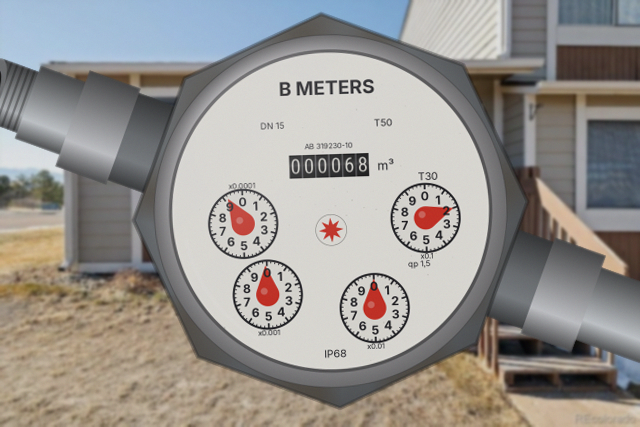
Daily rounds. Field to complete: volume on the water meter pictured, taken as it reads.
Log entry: 68.1999 m³
